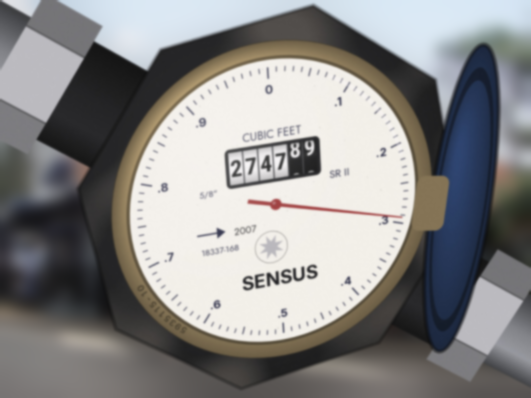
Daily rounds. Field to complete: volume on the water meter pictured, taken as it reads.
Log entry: 274789.29 ft³
